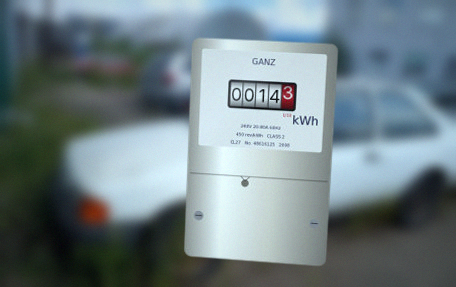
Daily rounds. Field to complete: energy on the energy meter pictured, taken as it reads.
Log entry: 14.3 kWh
